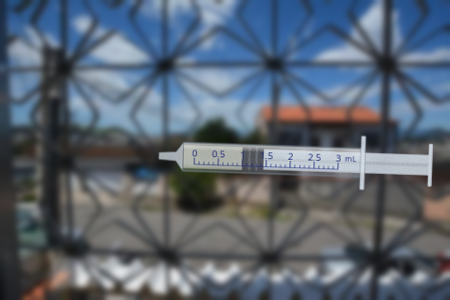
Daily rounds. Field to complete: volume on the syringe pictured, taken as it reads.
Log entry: 1 mL
